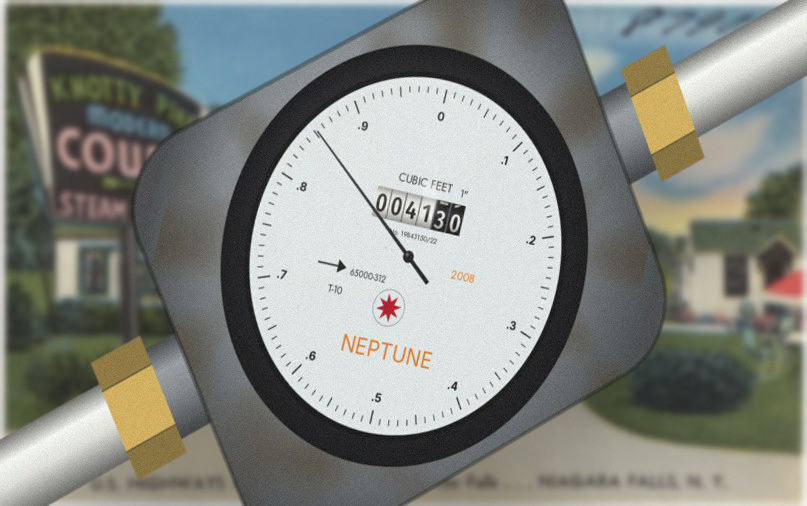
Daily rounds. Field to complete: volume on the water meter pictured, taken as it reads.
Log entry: 4129.85 ft³
